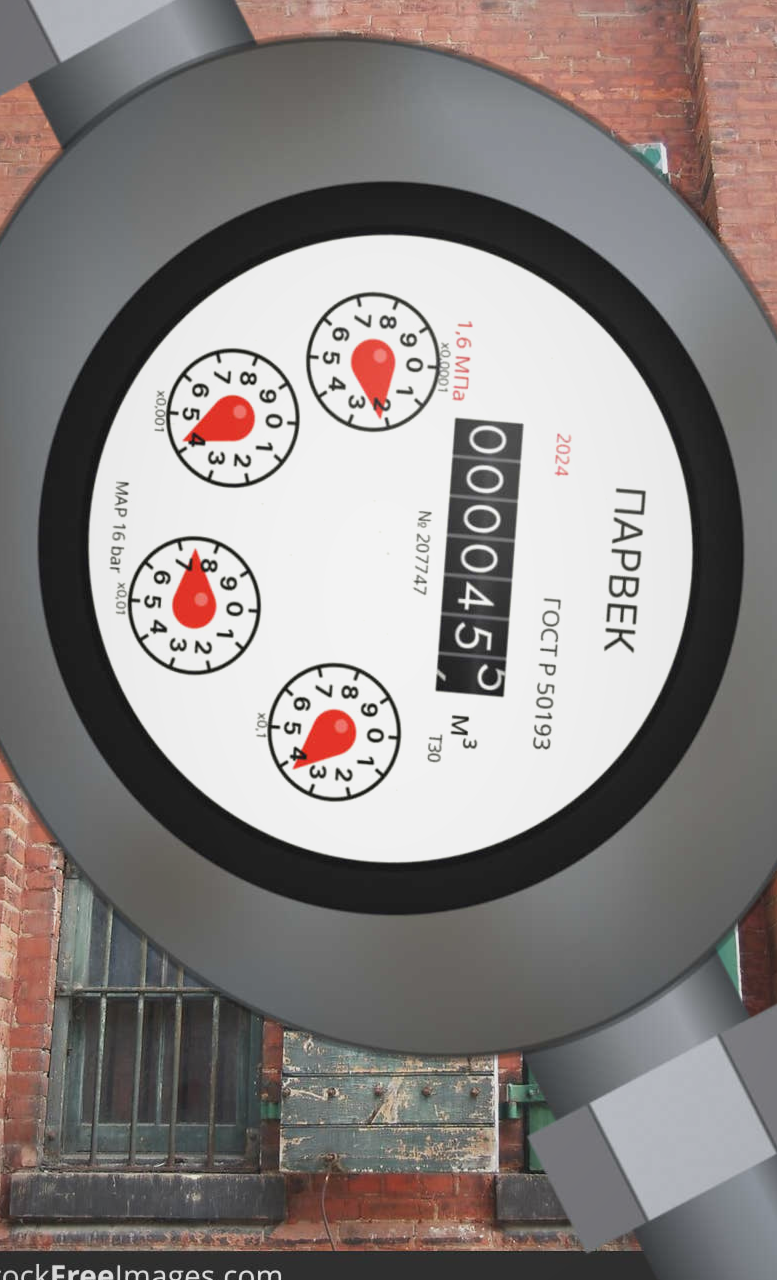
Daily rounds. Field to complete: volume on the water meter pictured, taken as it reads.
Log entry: 455.3742 m³
